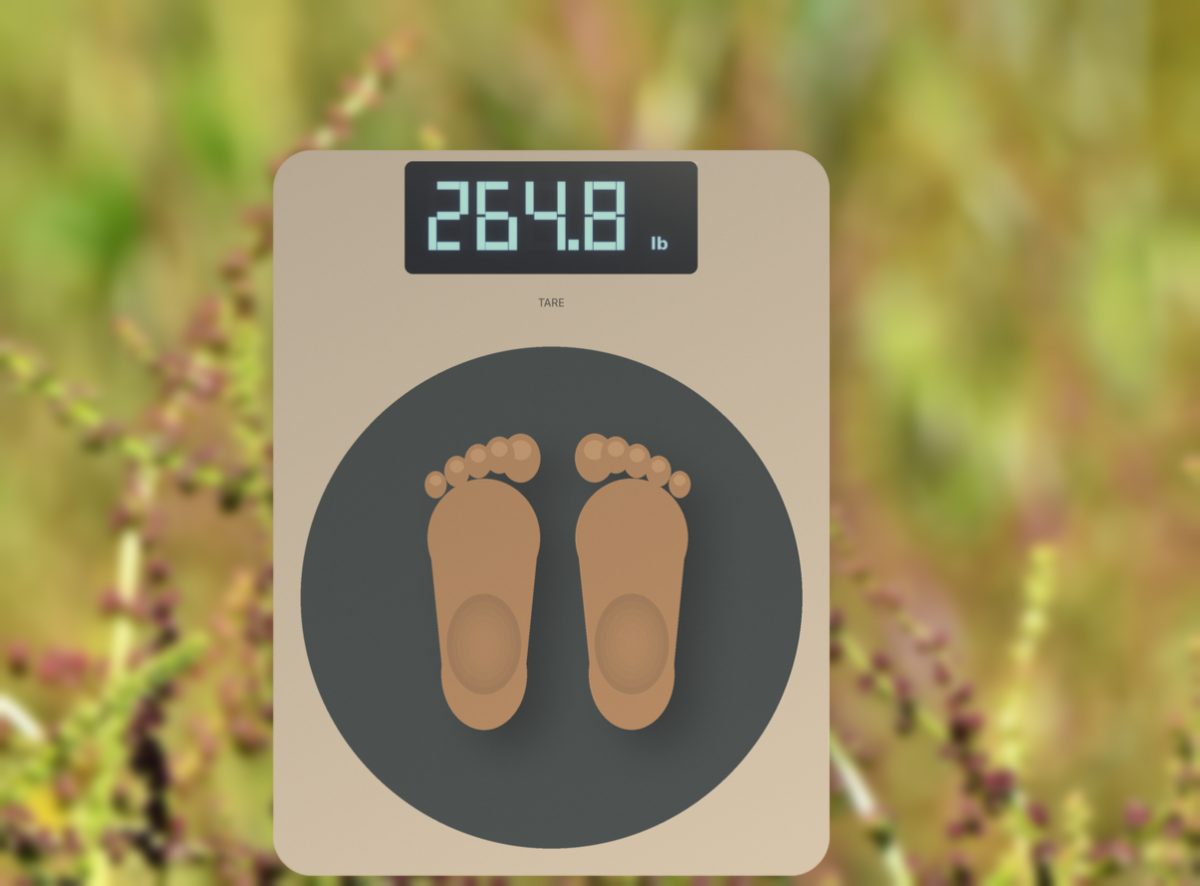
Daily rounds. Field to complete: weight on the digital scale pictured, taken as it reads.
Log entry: 264.8 lb
